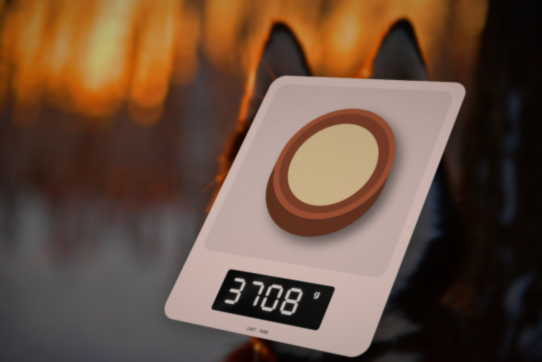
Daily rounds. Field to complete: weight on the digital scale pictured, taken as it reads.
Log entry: 3708 g
